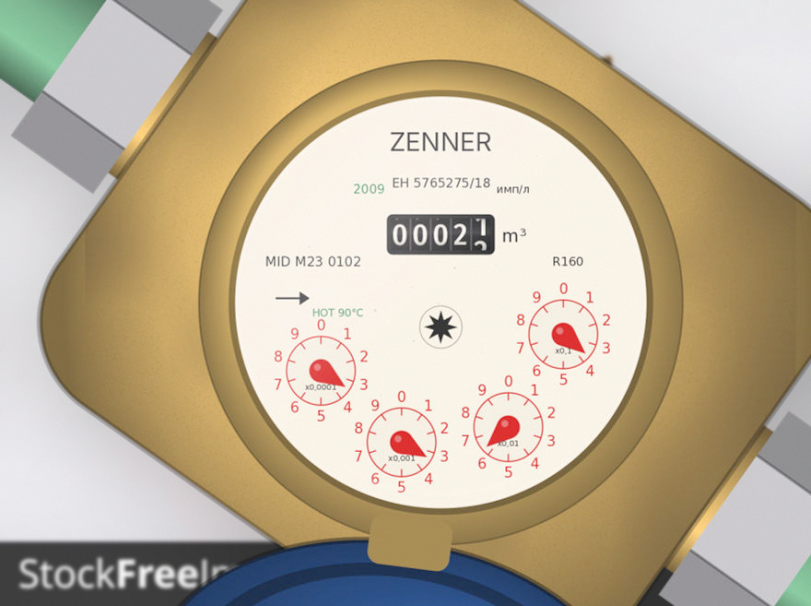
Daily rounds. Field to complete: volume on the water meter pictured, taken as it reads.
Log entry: 21.3633 m³
